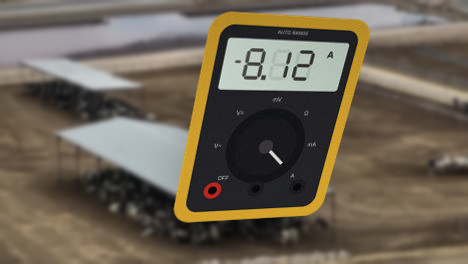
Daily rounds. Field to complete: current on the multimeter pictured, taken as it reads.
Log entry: -8.12 A
